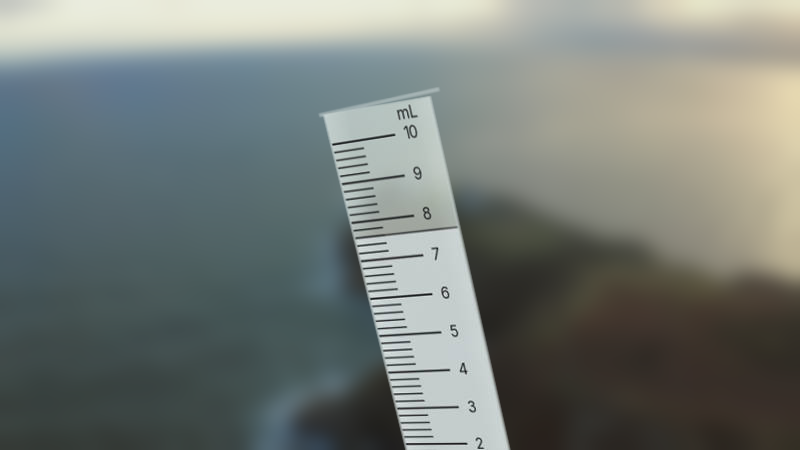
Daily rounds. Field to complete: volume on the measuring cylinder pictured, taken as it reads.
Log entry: 7.6 mL
